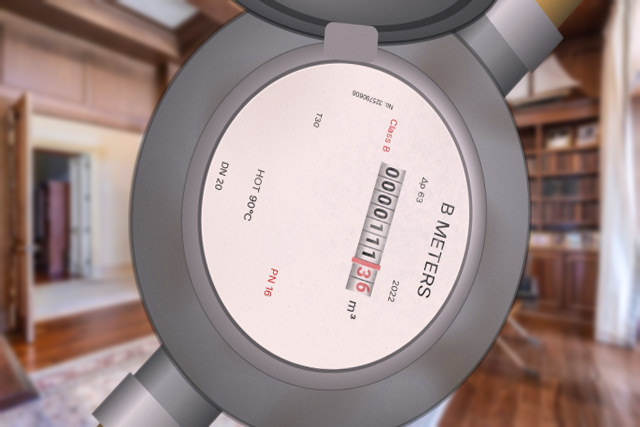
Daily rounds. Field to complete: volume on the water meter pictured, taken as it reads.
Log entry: 111.36 m³
